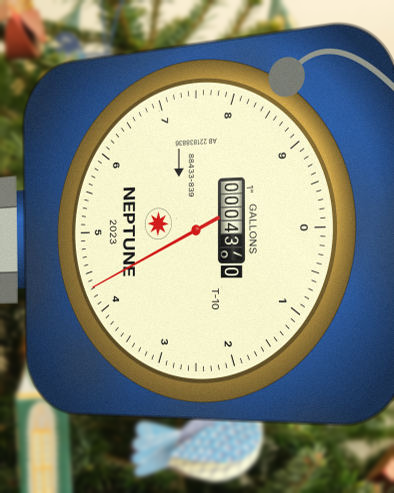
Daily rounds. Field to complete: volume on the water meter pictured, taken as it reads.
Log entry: 4374.3 gal
